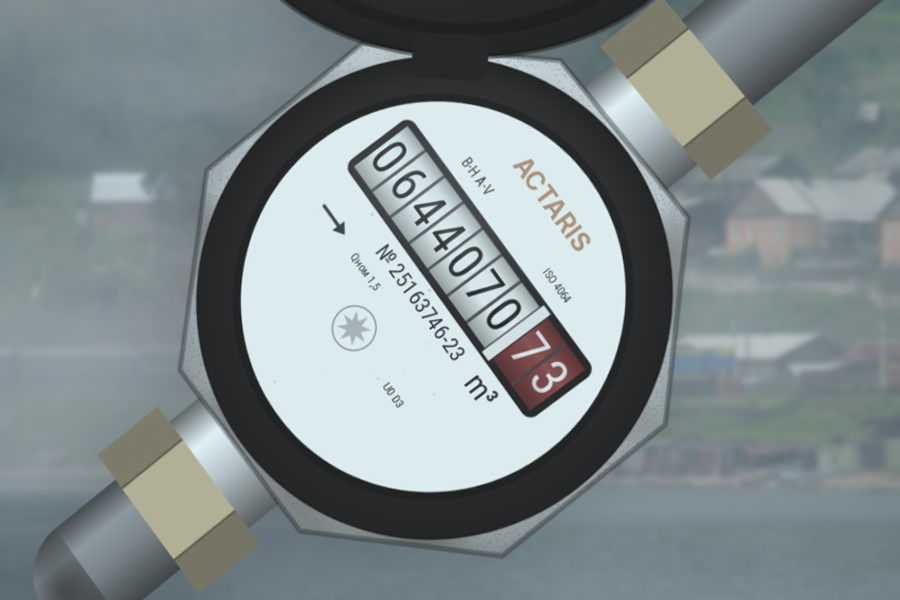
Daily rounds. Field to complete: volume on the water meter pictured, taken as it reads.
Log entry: 644070.73 m³
